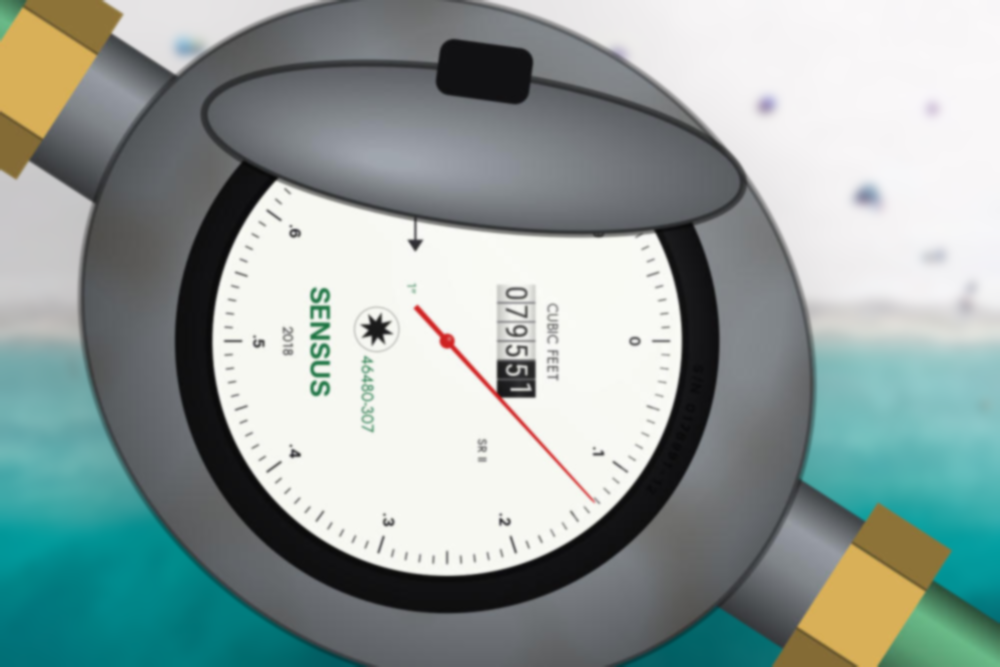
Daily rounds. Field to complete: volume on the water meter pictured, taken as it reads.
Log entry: 79551.13 ft³
